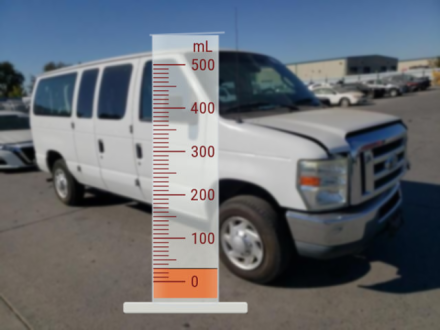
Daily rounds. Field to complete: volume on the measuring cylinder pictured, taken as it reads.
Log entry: 30 mL
